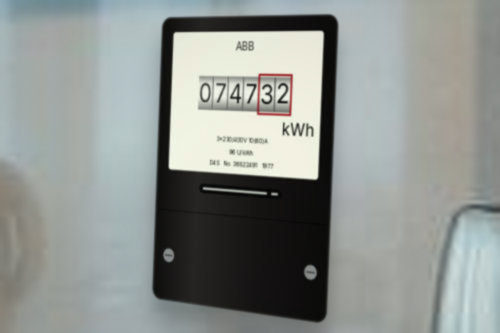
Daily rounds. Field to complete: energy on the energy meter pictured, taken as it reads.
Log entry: 747.32 kWh
